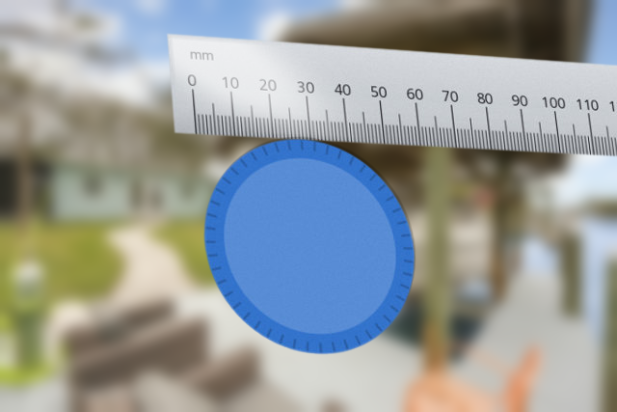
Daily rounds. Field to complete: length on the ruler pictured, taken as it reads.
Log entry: 55 mm
